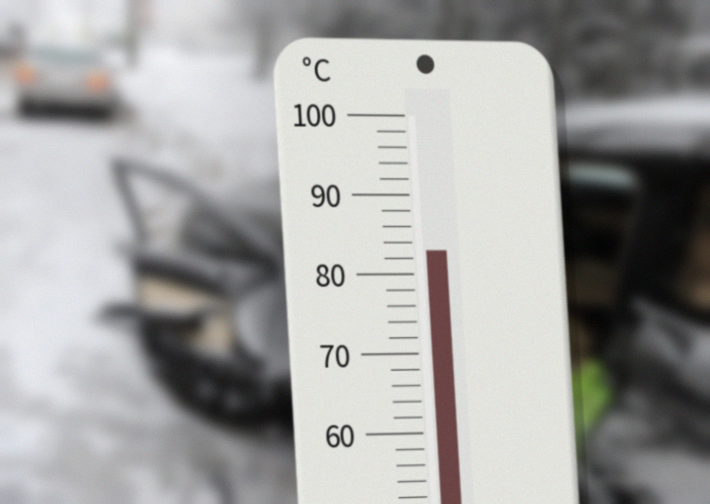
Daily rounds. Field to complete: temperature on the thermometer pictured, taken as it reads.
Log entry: 83 °C
